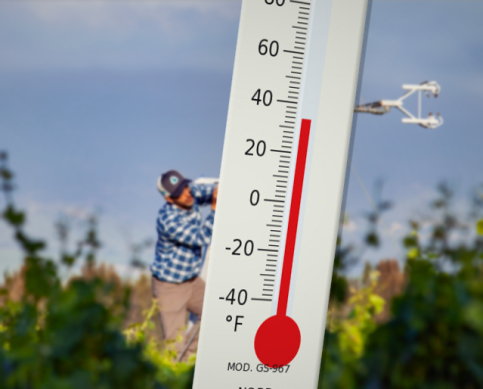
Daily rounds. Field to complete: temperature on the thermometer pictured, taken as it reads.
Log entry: 34 °F
